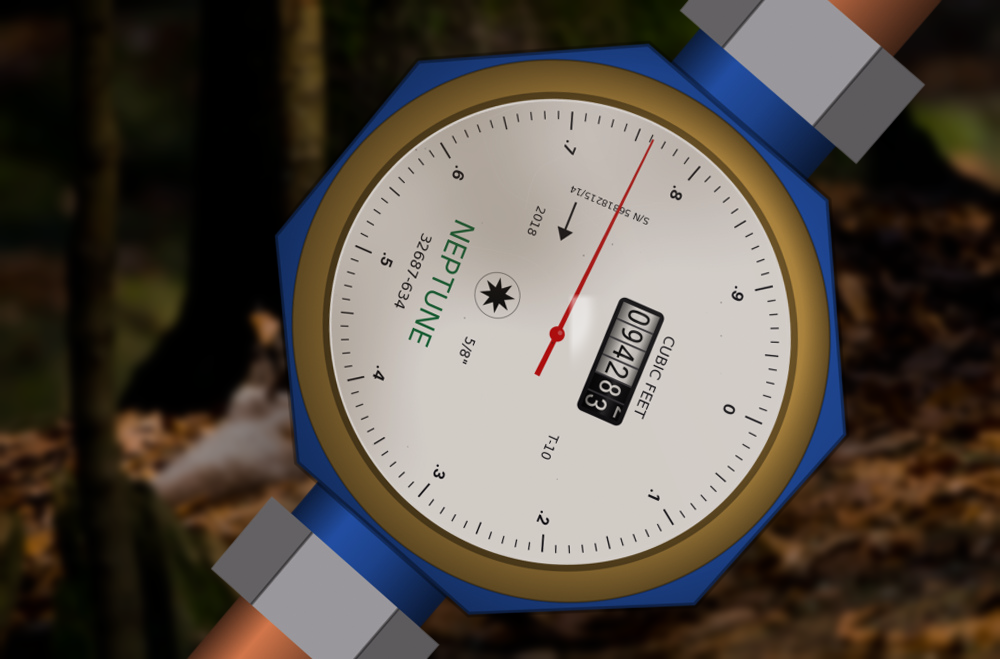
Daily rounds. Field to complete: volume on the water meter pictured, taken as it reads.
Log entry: 94282.76 ft³
